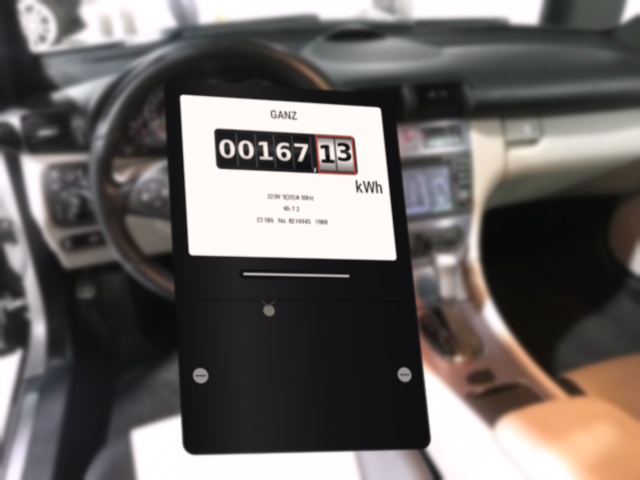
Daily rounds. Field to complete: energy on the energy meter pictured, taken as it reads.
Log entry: 167.13 kWh
